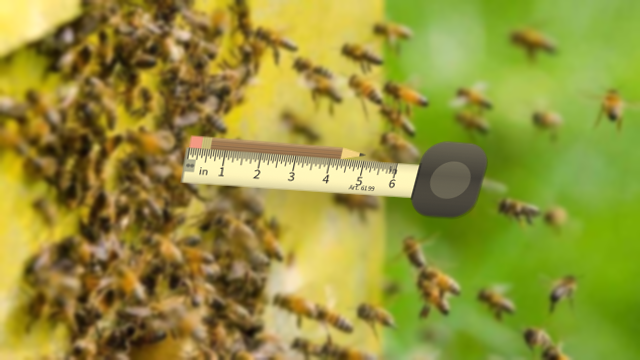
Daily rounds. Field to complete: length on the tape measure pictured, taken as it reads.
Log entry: 5 in
